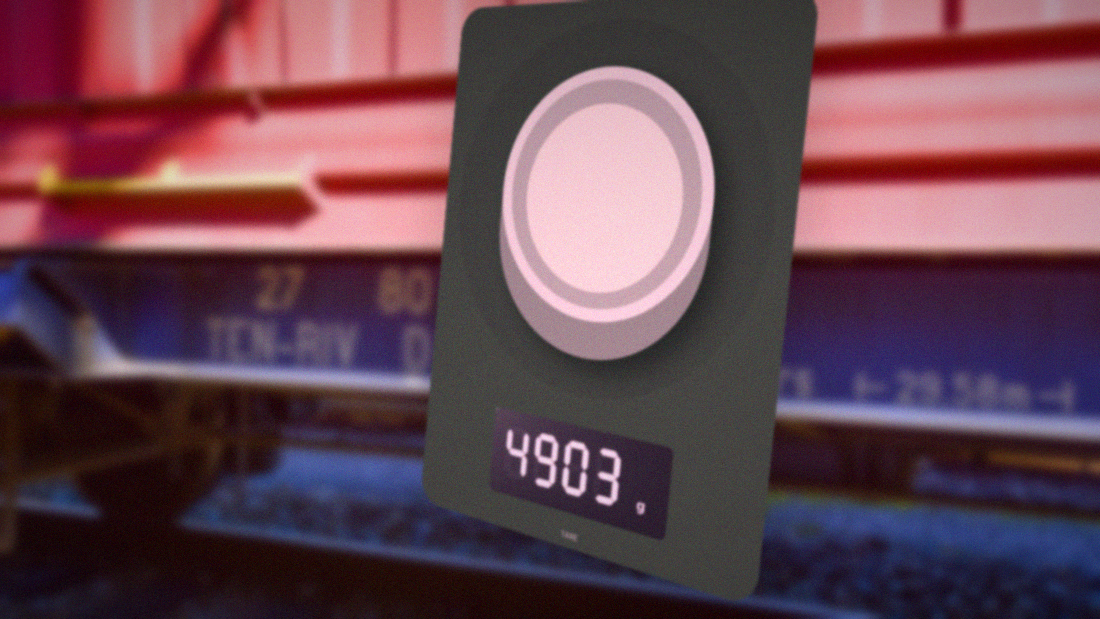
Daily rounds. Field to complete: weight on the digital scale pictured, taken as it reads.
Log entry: 4903 g
